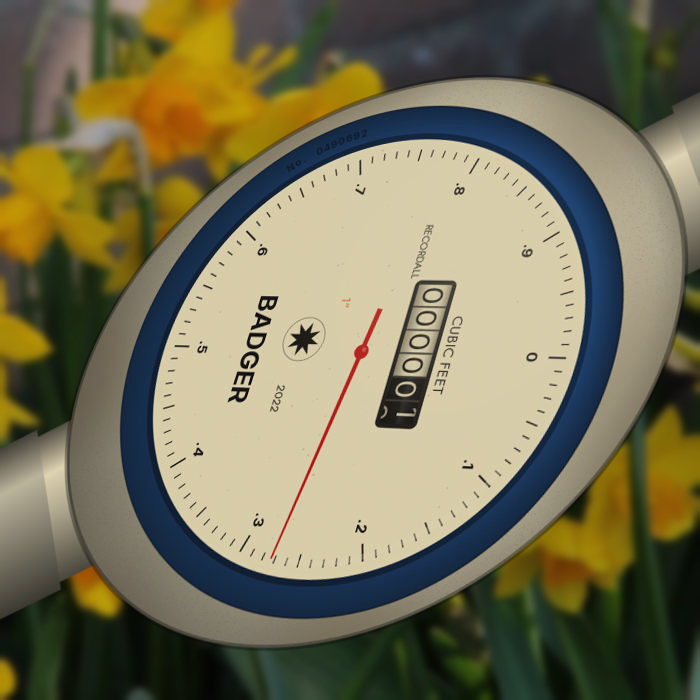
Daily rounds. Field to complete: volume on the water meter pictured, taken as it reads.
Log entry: 1.27 ft³
